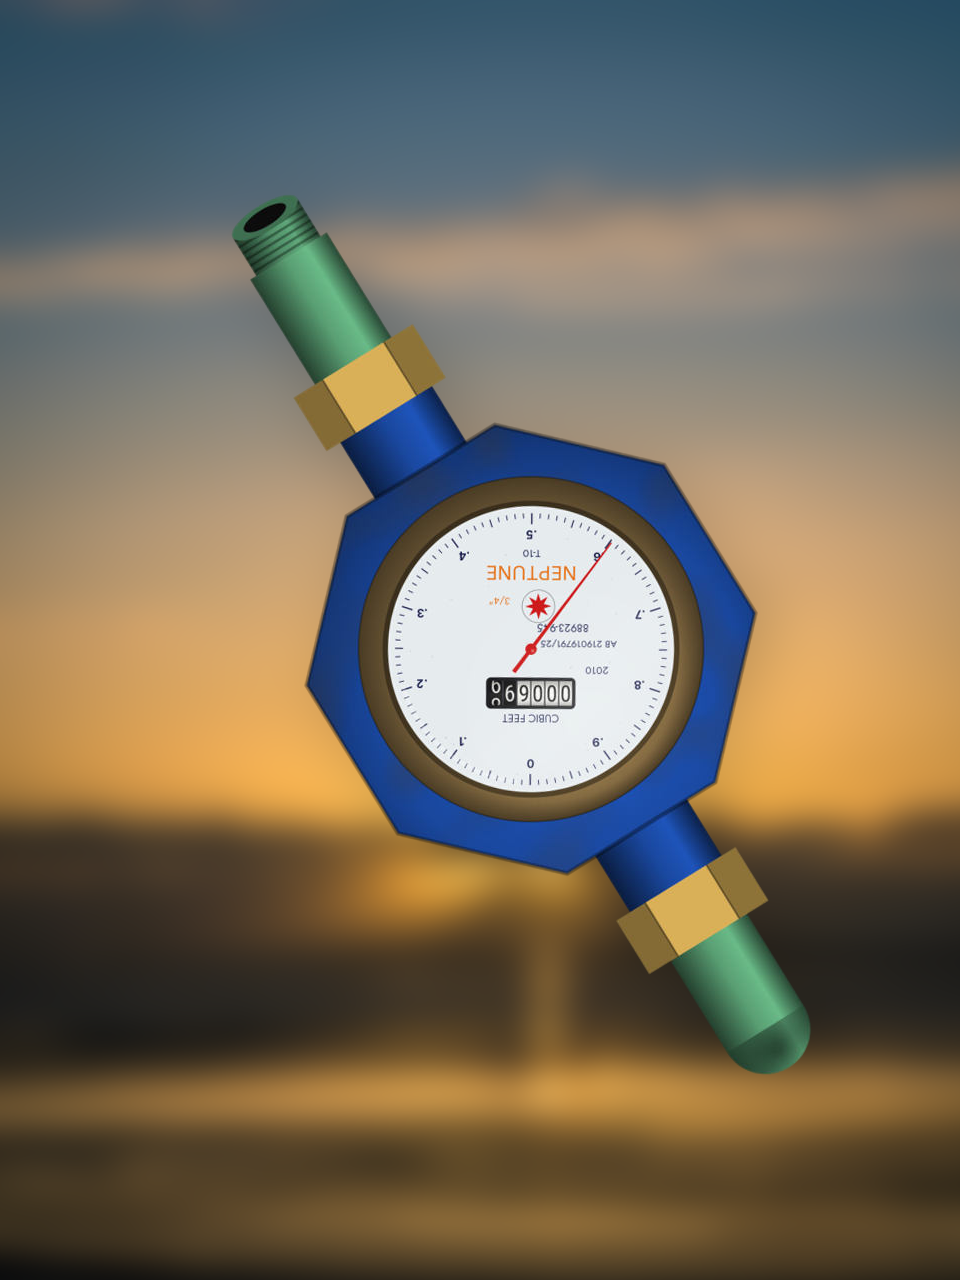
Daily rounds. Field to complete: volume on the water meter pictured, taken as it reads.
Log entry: 698.60 ft³
